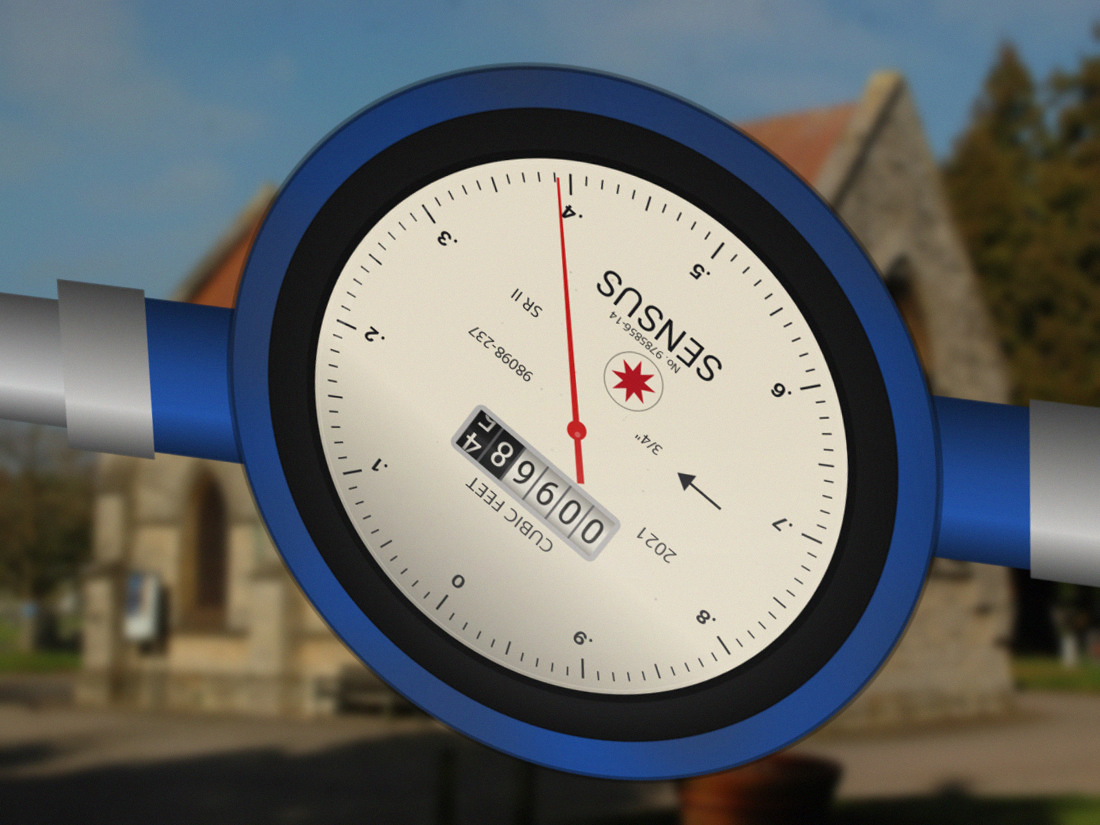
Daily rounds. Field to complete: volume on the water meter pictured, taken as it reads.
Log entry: 9684.39 ft³
